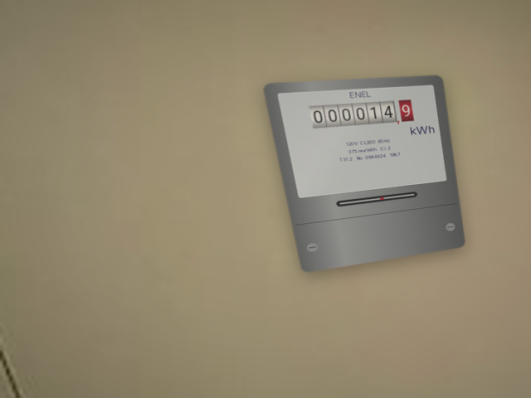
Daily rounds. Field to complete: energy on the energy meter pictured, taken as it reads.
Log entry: 14.9 kWh
